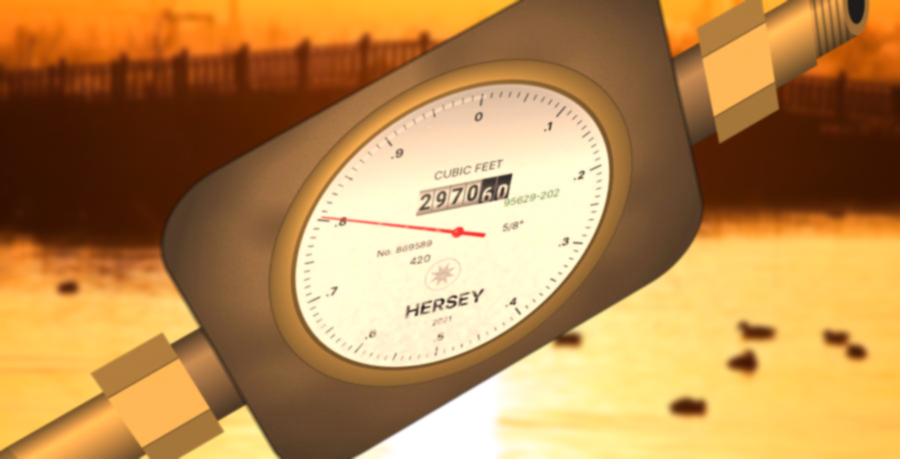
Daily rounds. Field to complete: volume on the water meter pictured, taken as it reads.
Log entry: 297059.80 ft³
